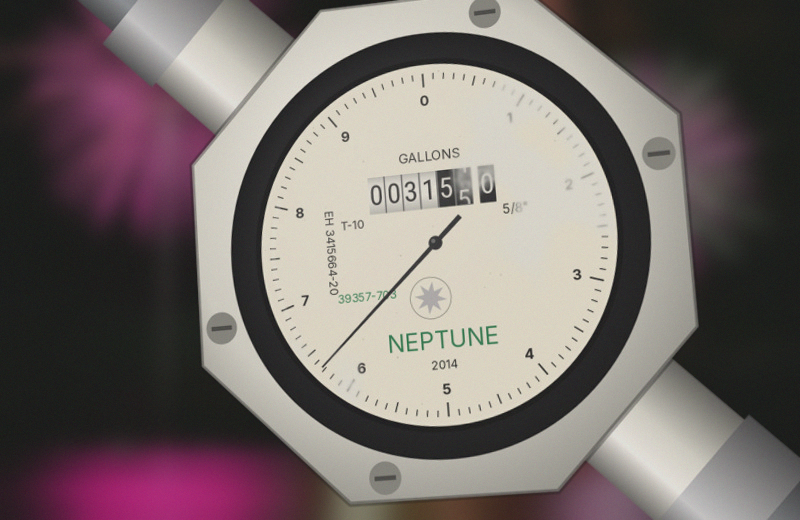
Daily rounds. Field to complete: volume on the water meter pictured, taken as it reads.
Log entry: 31546.3 gal
